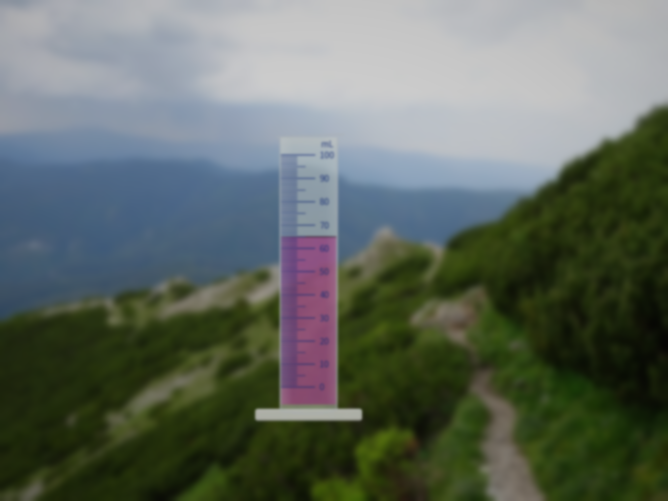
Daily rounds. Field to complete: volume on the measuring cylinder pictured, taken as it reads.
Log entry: 65 mL
